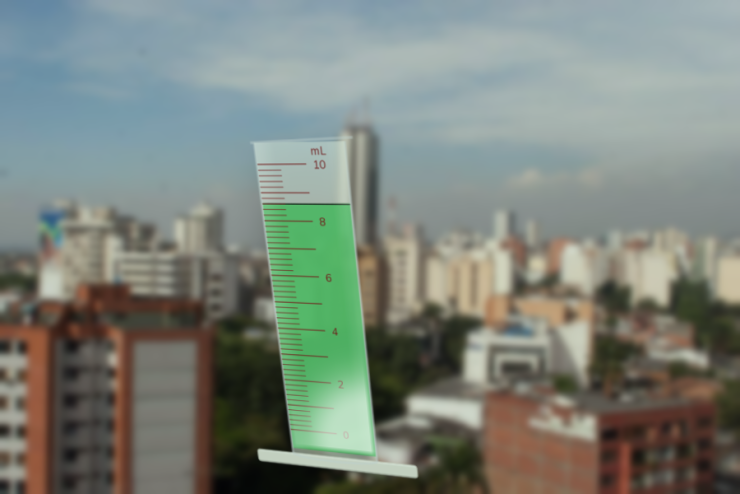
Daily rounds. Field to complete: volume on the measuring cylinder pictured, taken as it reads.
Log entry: 8.6 mL
